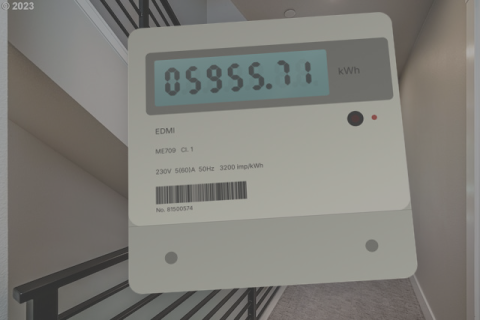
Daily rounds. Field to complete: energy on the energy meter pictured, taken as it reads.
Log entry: 5955.71 kWh
